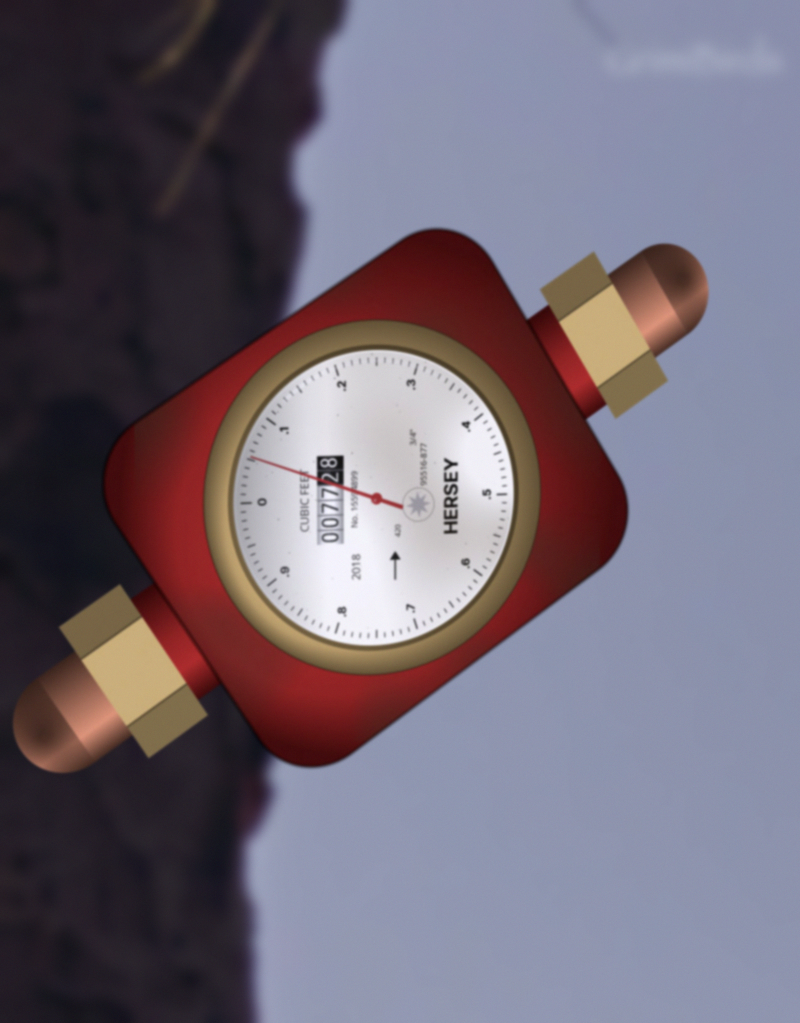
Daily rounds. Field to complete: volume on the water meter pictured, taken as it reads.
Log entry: 7728.05 ft³
